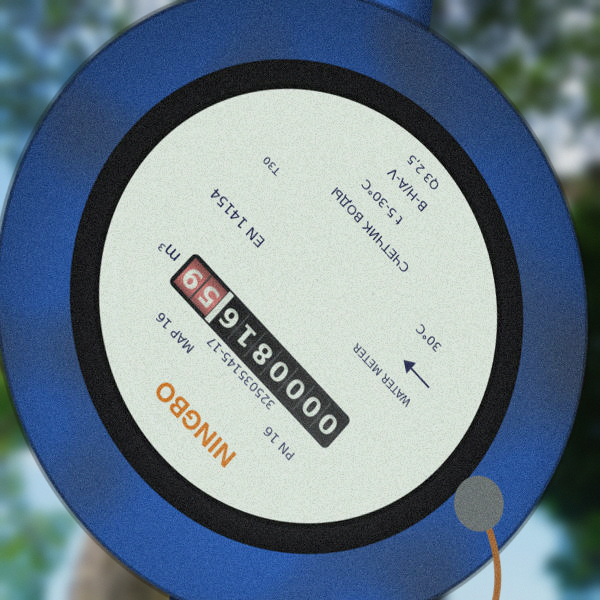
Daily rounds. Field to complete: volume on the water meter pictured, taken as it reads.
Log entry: 816.59 m³
